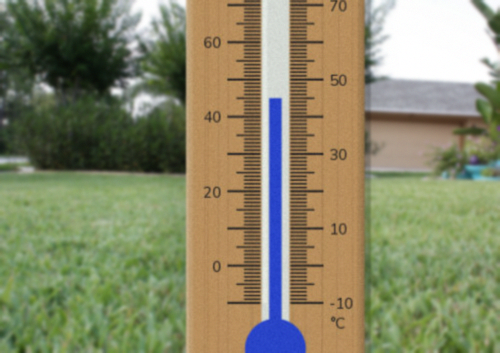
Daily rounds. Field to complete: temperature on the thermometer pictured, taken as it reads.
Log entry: 45 °C
